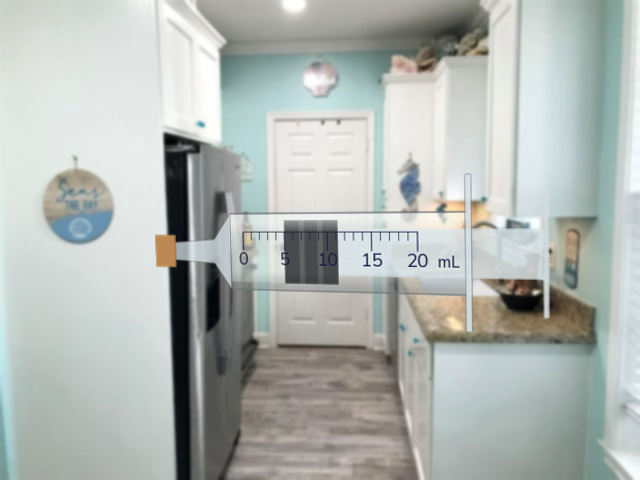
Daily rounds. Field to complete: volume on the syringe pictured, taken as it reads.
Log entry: 5 mL
